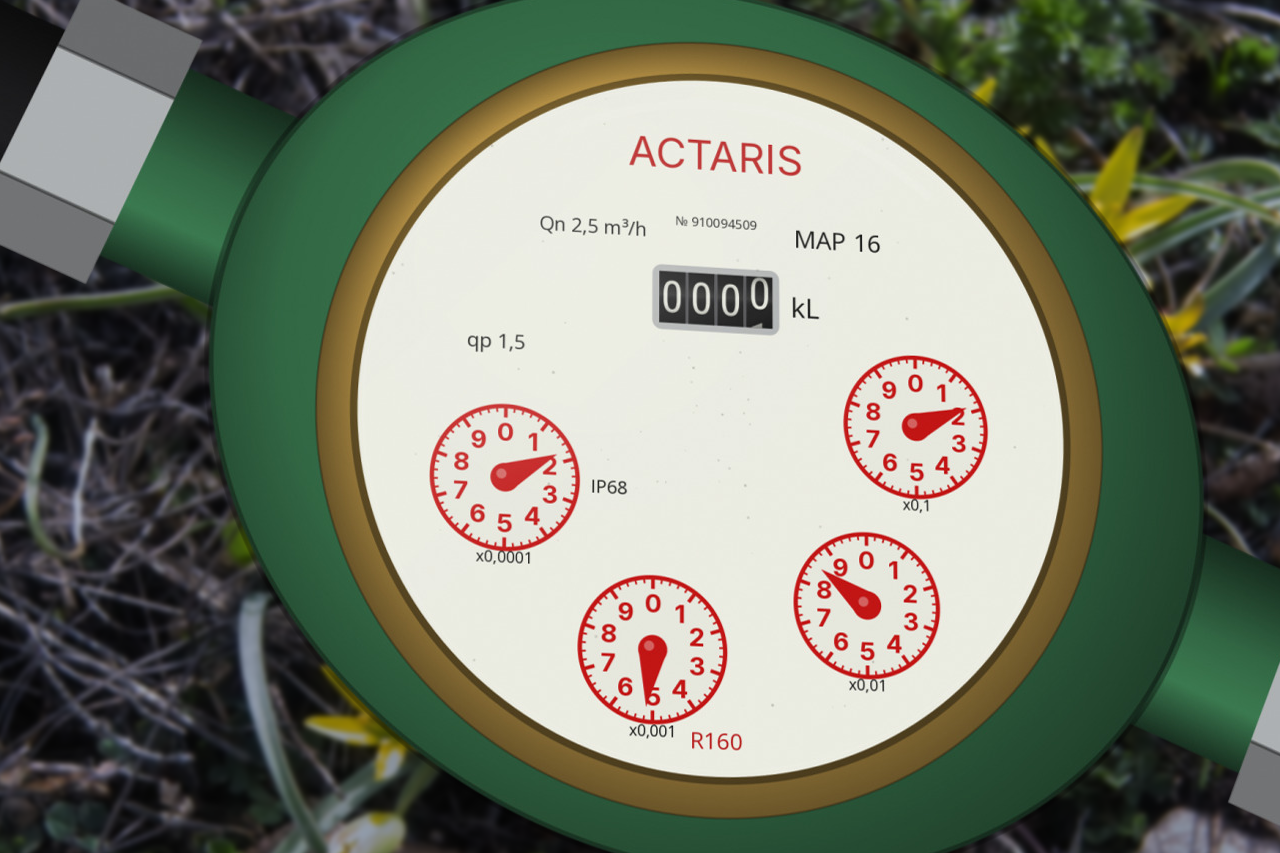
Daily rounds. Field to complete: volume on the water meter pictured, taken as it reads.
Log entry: 0.1851 kL
